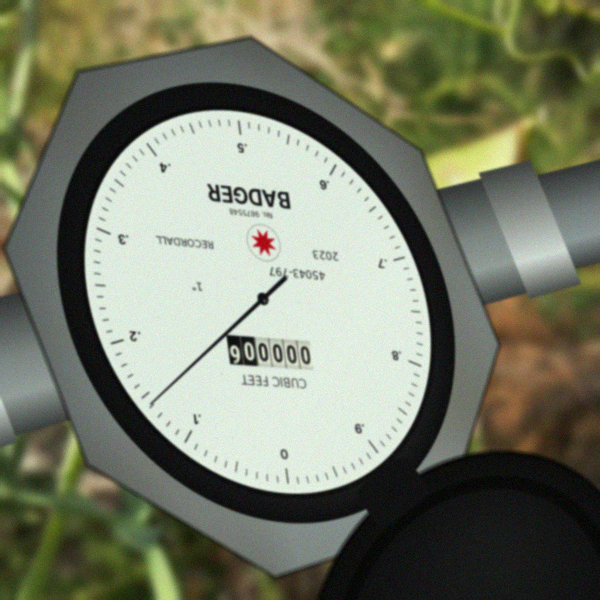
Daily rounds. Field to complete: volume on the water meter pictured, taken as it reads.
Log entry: 6.14 ft³
